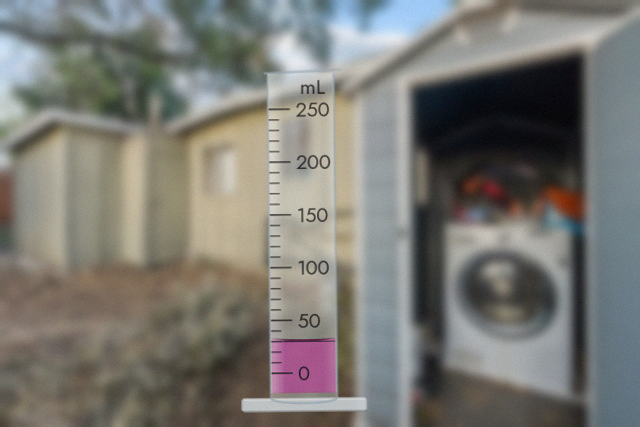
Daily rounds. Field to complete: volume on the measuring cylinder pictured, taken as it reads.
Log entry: 30 mL
